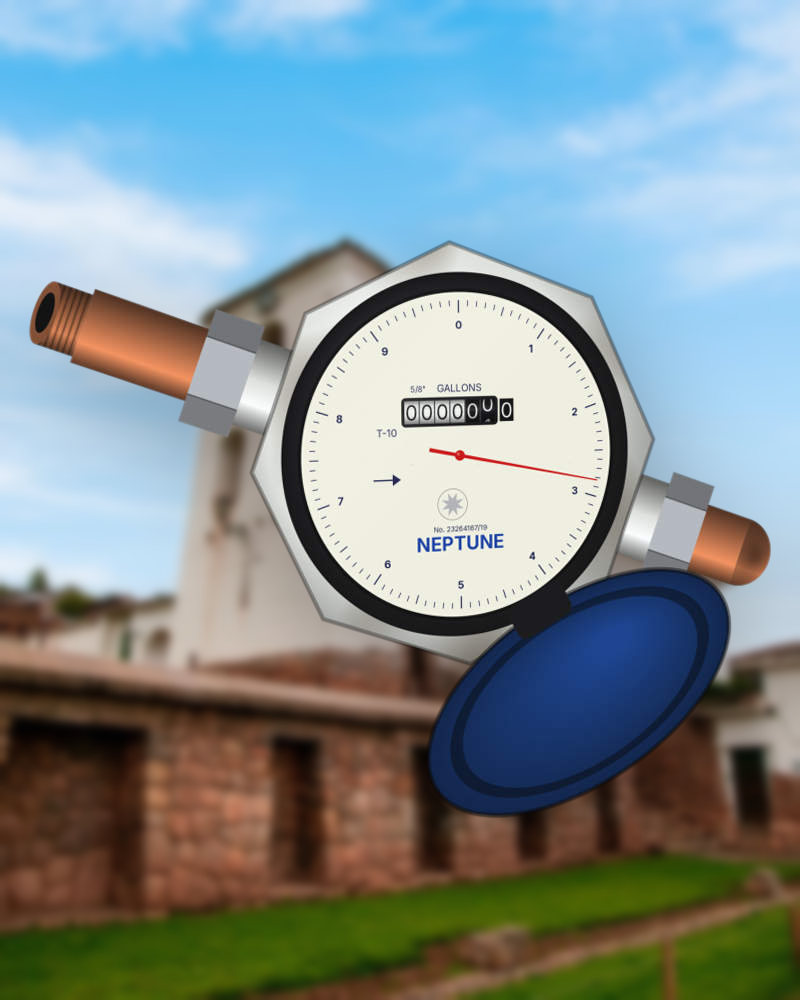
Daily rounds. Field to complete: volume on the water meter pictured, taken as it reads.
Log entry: 2.8 gal
